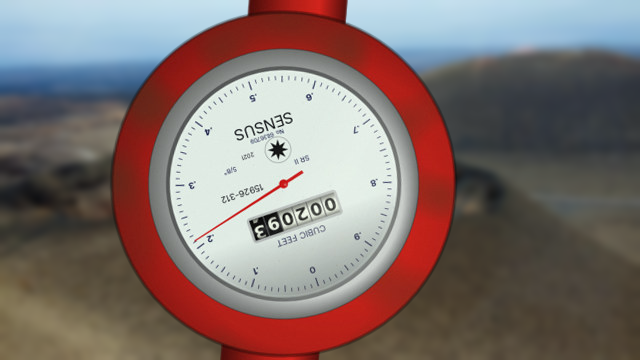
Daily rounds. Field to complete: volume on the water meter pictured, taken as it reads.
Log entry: 2093.21 ft³
